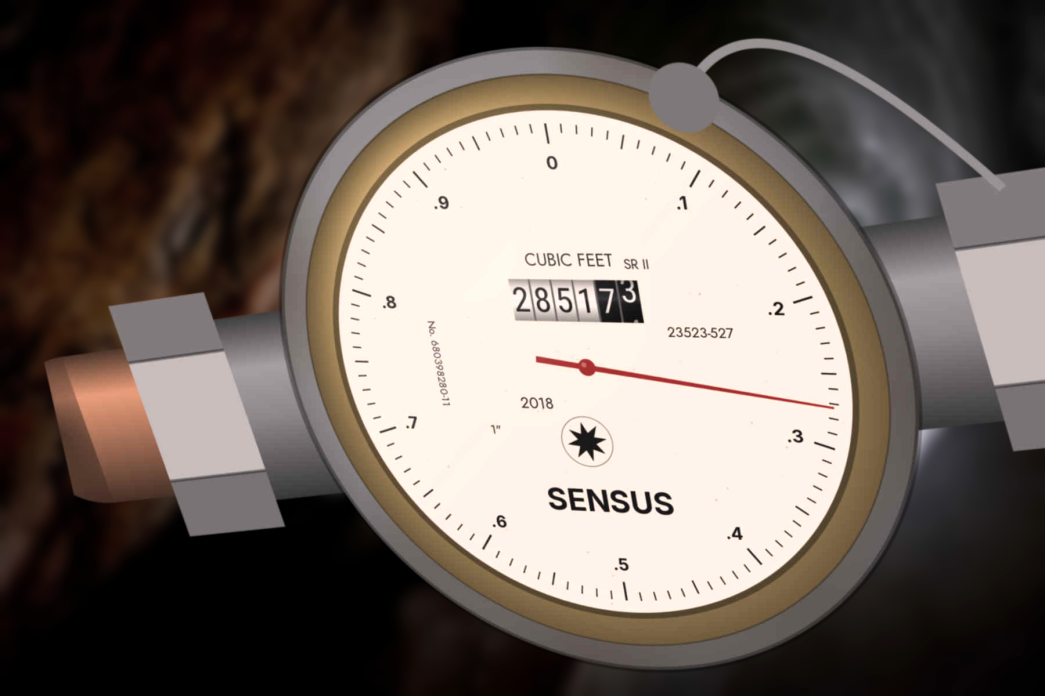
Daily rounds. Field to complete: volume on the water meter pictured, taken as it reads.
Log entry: 285173.27 ft³
